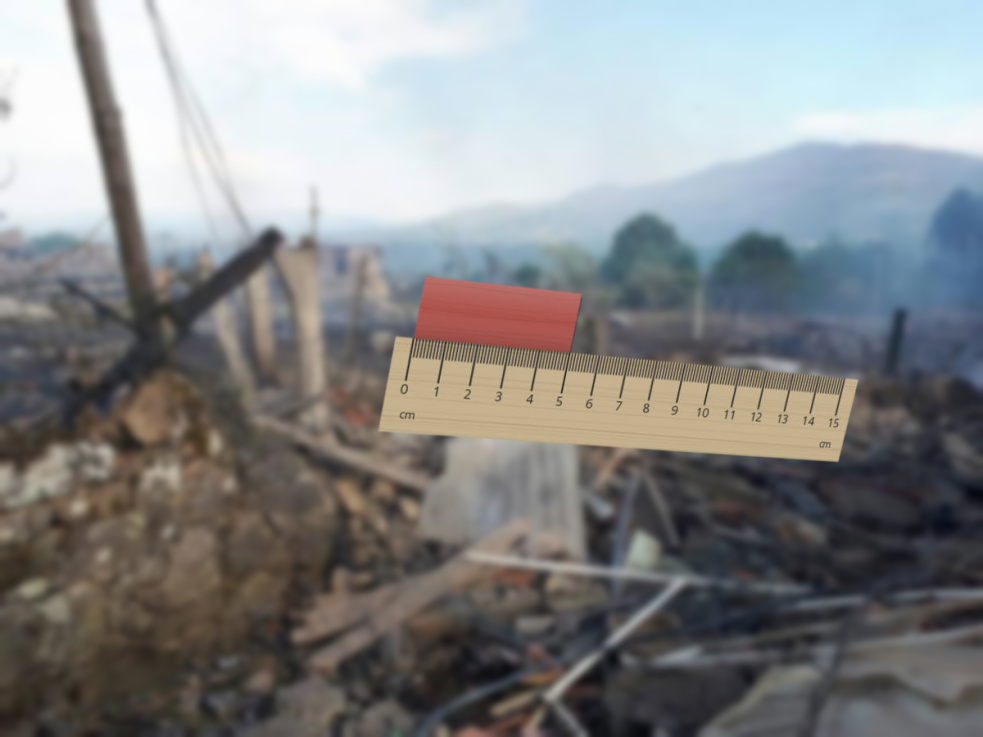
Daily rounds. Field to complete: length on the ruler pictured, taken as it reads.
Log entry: 5 cm
